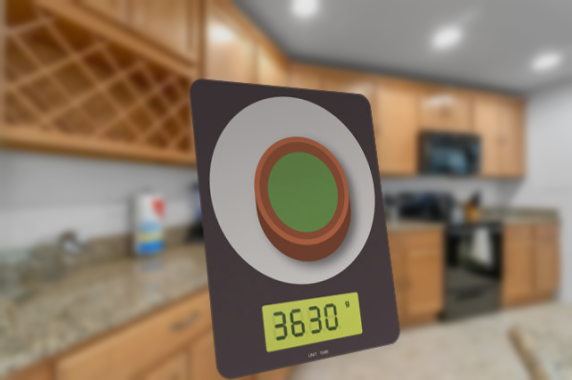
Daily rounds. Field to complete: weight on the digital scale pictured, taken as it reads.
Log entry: 3630 g
